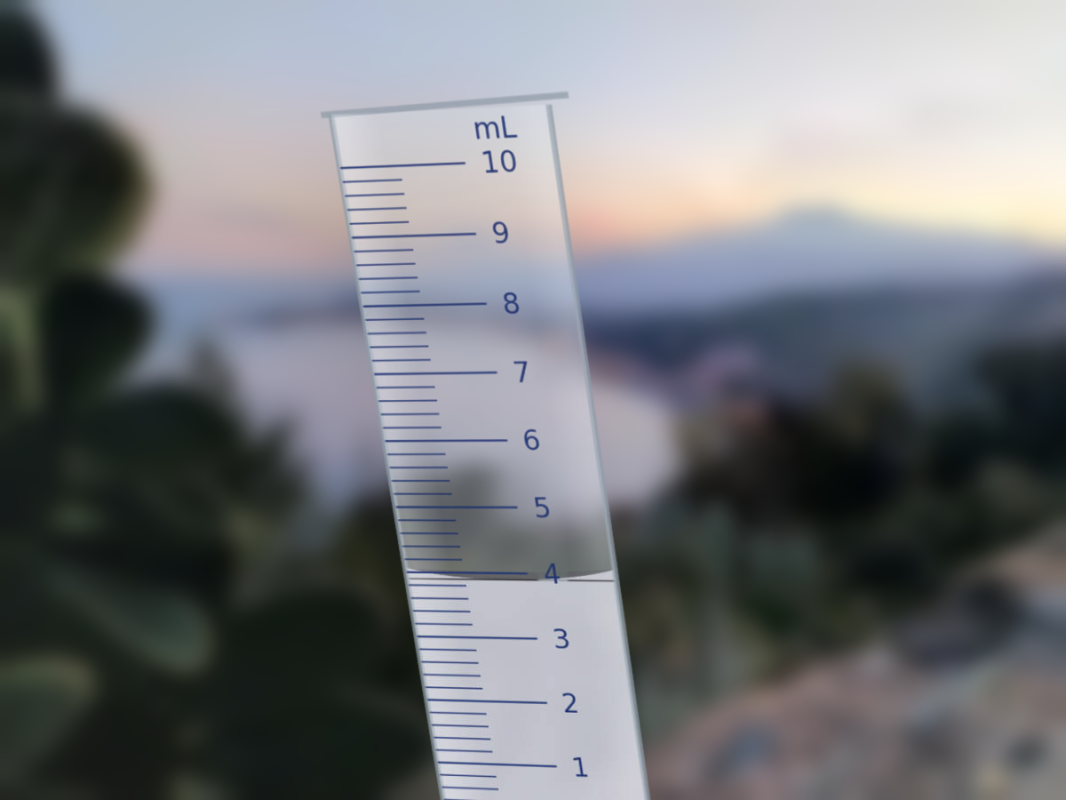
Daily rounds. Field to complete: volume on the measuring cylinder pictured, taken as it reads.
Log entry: 3.9 mL
